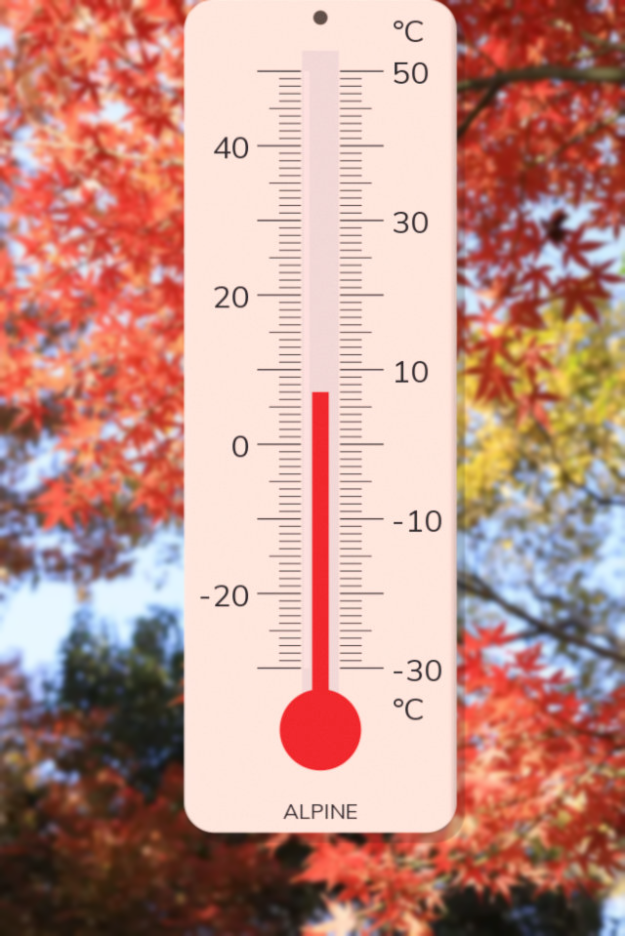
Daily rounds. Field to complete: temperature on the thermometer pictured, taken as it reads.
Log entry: 7 °C
